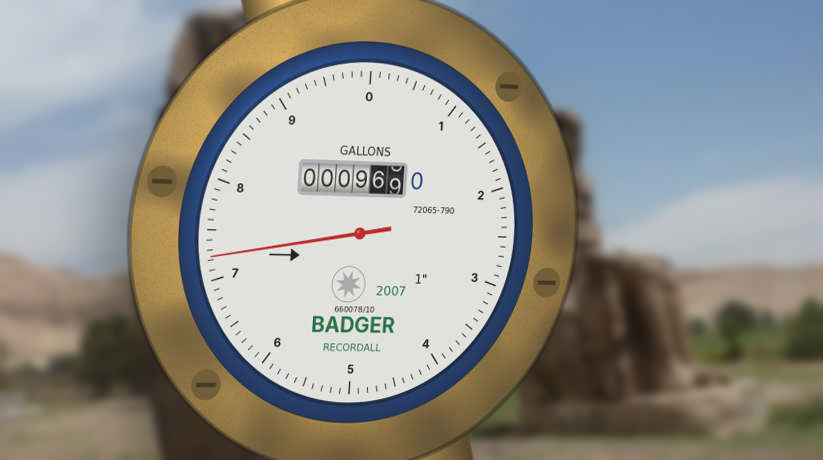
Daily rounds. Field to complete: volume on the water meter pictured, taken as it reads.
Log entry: 9687.2 gal
